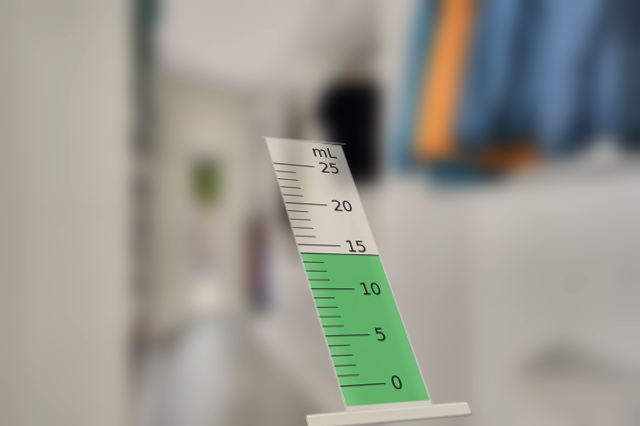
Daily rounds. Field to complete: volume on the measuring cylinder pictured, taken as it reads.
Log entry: 14 mL
